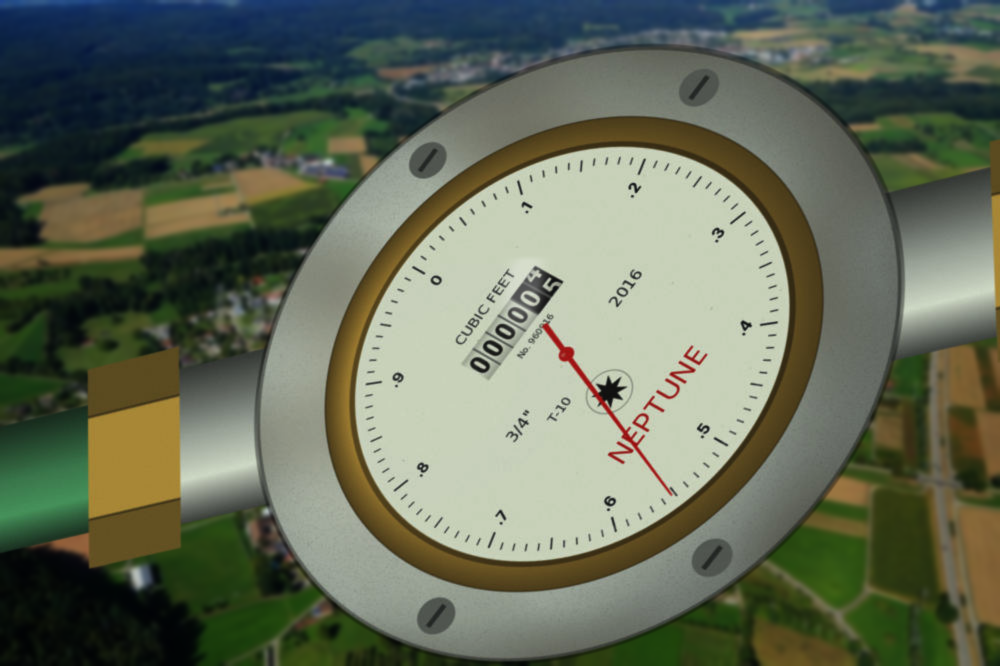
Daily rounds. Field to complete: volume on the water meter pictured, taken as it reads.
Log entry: 4.55 ft³
